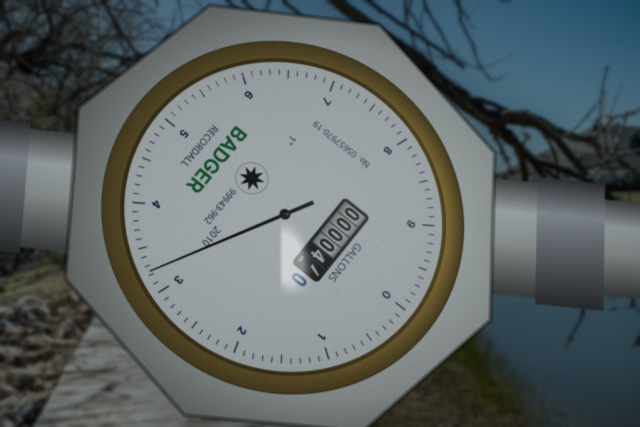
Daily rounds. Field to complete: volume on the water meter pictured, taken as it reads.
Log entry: 473.2 gal
